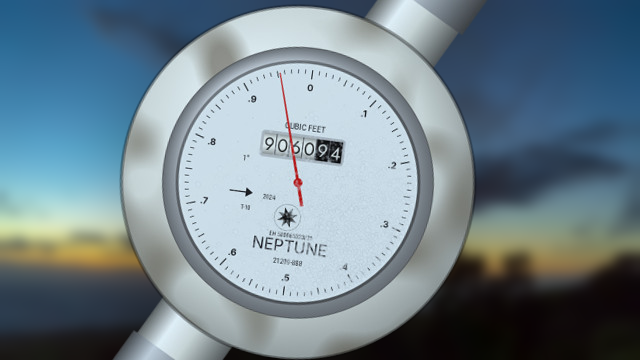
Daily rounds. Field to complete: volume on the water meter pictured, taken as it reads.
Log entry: 906093.95 ft³
